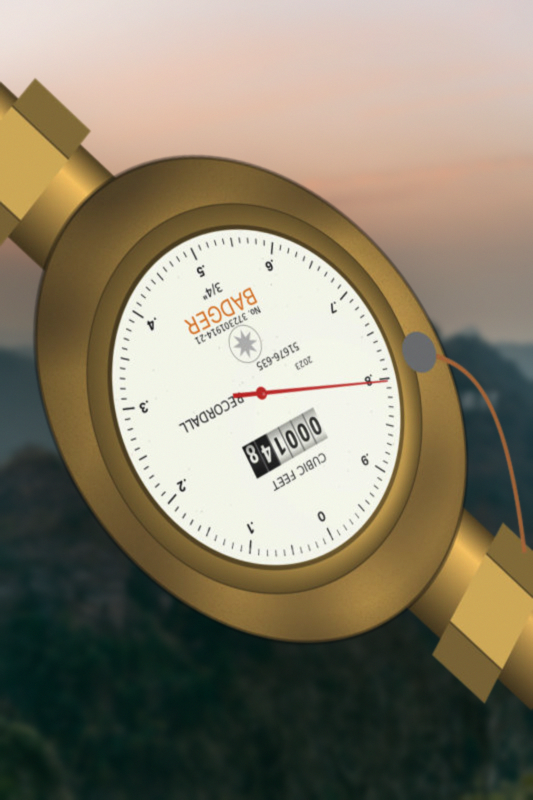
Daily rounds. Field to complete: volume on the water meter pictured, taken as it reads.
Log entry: 147.80 ft³
